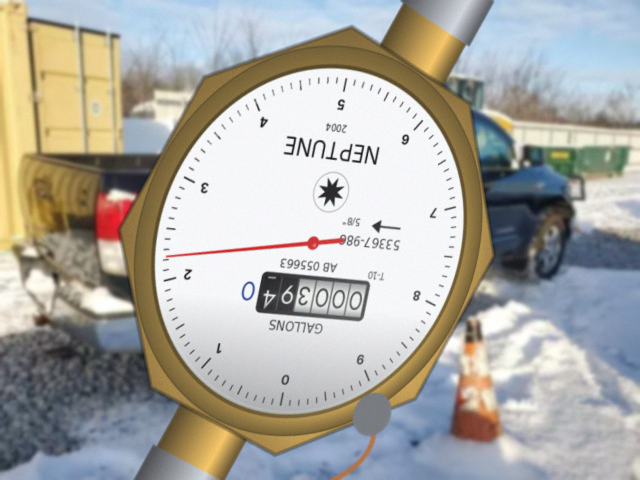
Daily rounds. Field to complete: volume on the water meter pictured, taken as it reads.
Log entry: 3942.2 gal
